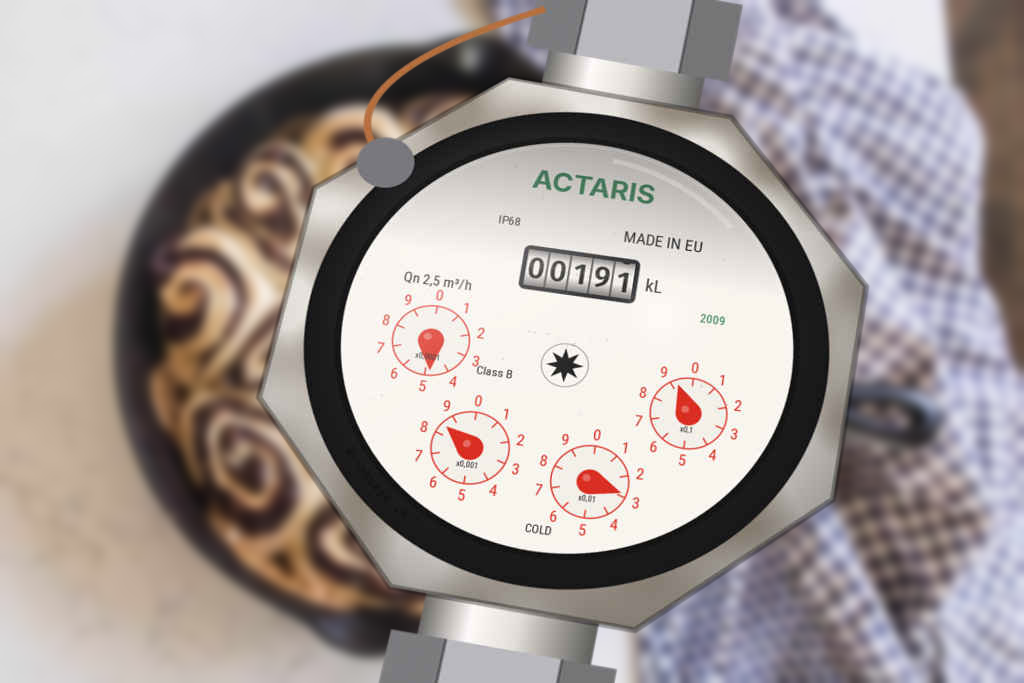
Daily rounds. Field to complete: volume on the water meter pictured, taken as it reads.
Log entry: 190.9284 kL
